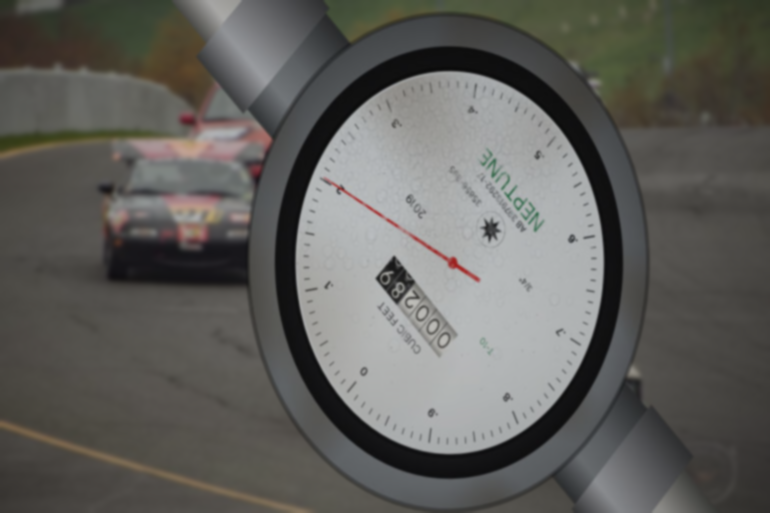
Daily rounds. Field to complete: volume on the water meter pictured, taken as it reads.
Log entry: 289.20 ft³
